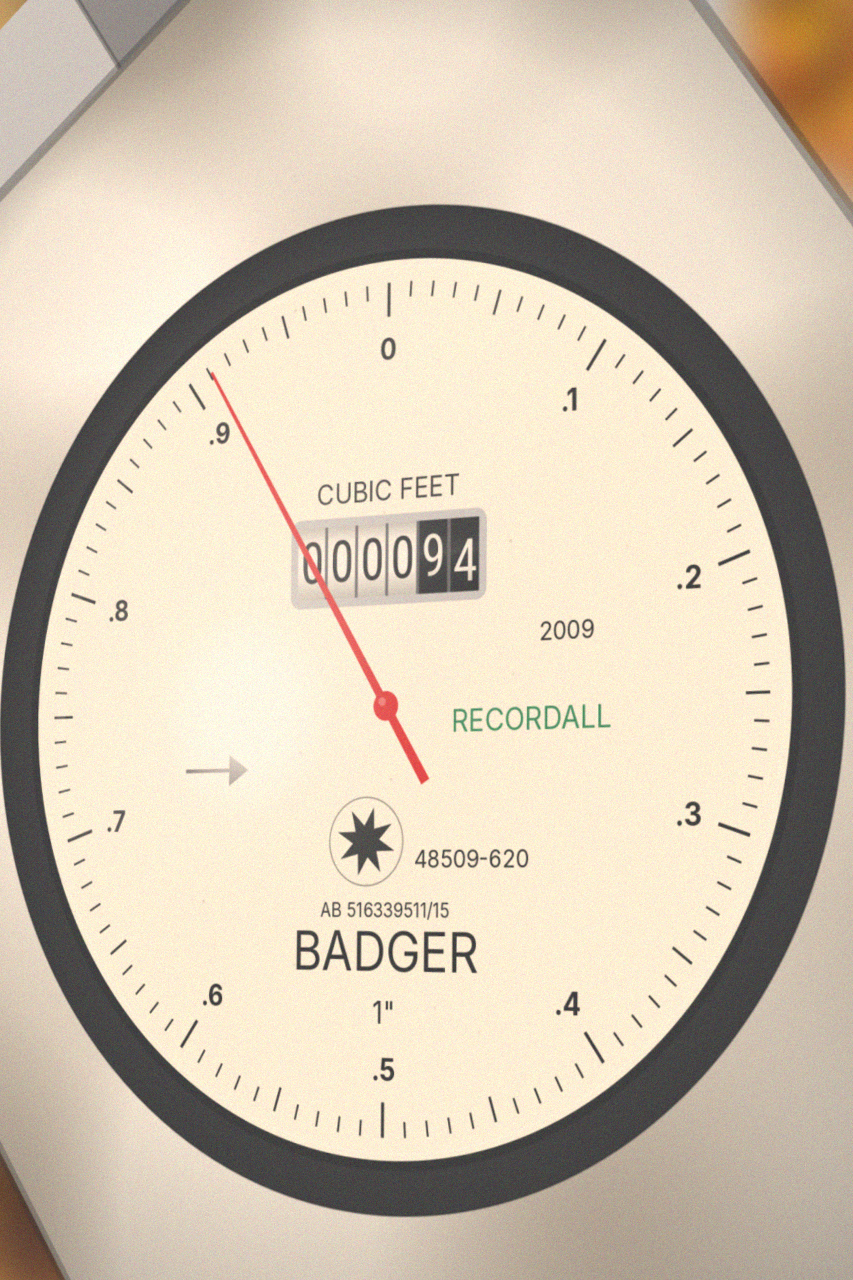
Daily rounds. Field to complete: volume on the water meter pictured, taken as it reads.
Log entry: 93.91 ft³
